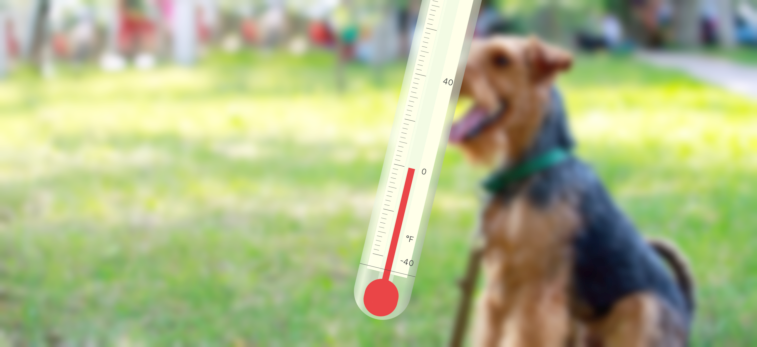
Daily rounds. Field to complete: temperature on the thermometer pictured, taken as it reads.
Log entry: 0 °F
